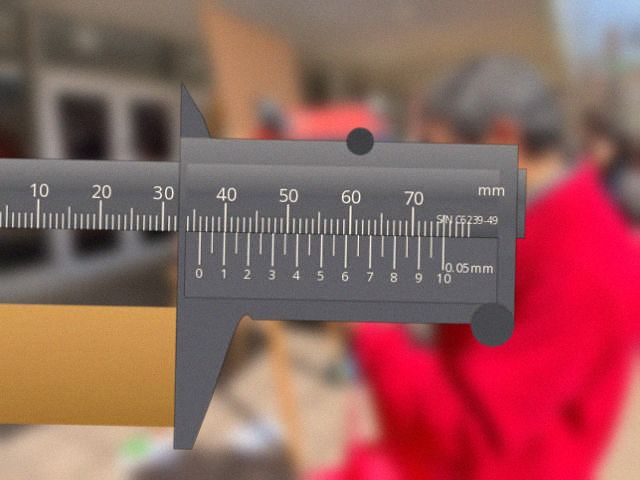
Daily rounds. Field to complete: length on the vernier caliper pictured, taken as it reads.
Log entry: 36.0 mm
